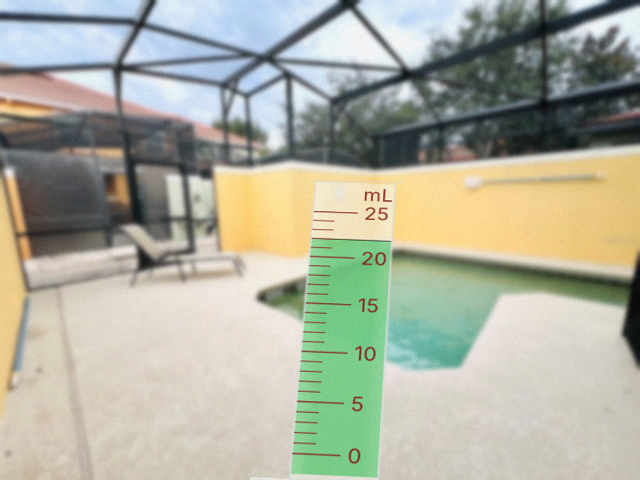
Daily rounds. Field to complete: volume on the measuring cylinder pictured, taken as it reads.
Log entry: 22 mL
